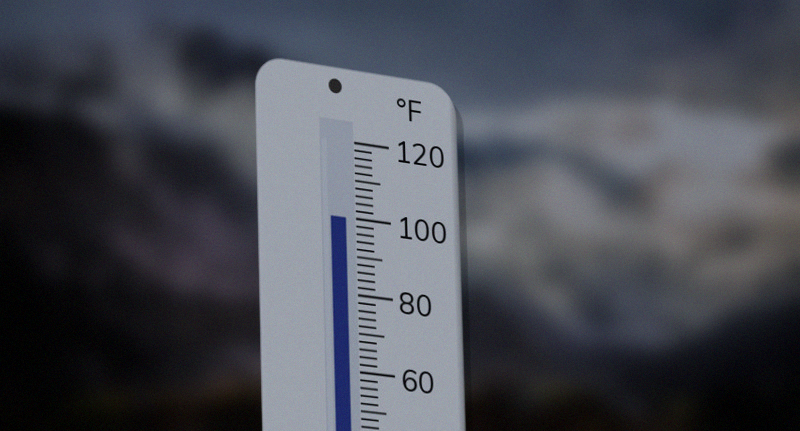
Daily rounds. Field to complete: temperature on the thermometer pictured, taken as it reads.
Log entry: 100 °F
